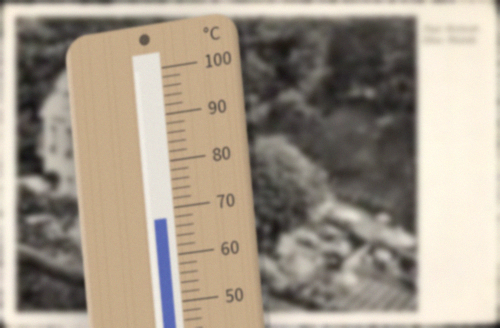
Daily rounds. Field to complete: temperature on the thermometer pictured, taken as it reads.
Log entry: 68 °C
